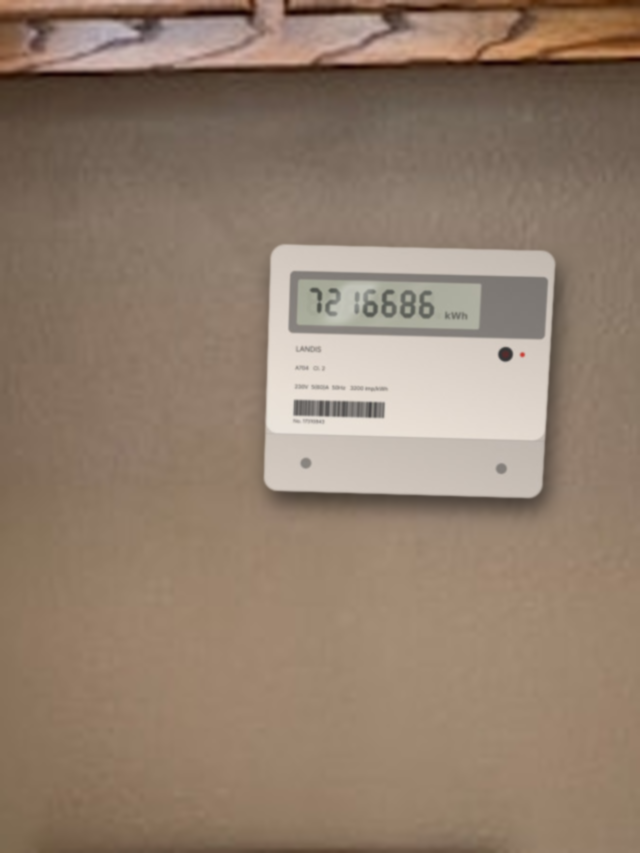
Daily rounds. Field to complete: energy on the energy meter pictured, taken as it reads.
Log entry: 7216686 kWh
